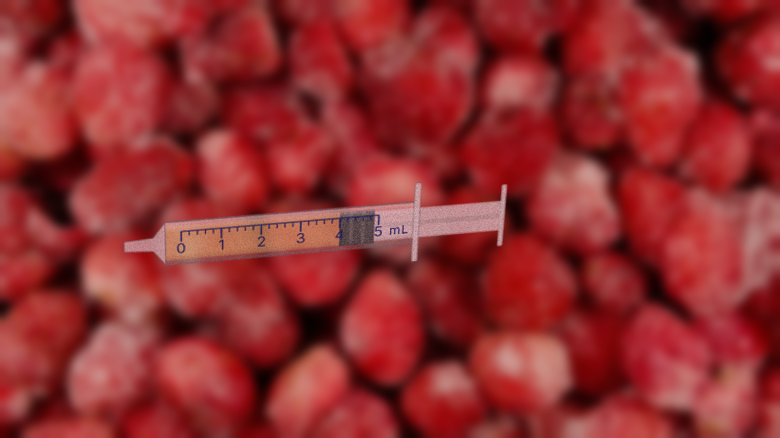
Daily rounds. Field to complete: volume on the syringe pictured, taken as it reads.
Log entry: 4 mL
